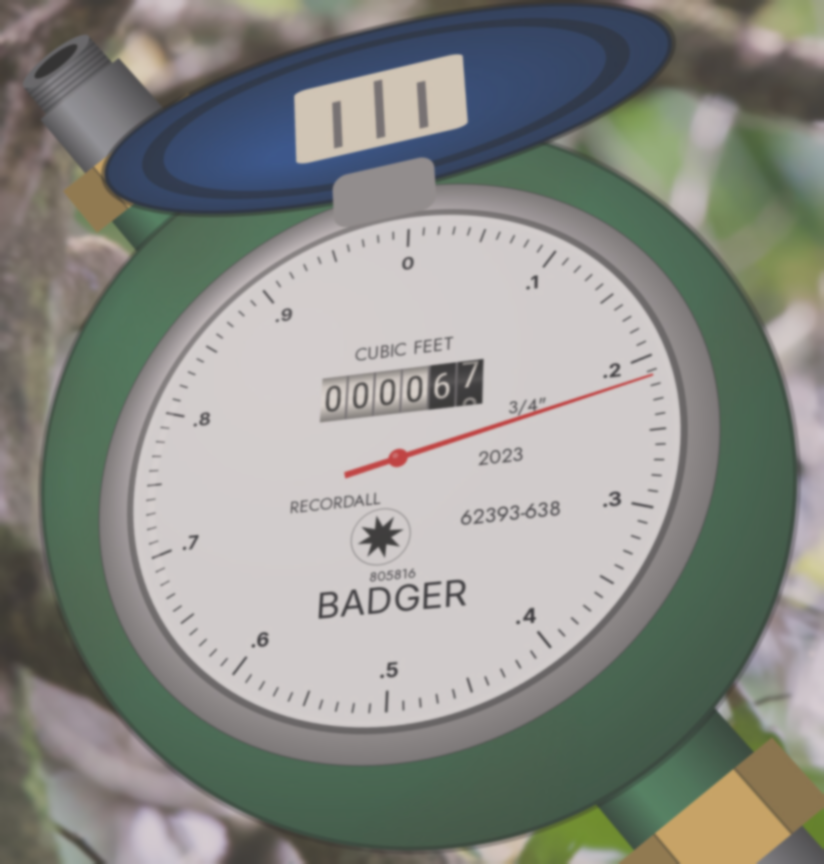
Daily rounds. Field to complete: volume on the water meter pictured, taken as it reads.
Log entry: 67.21 ft³
